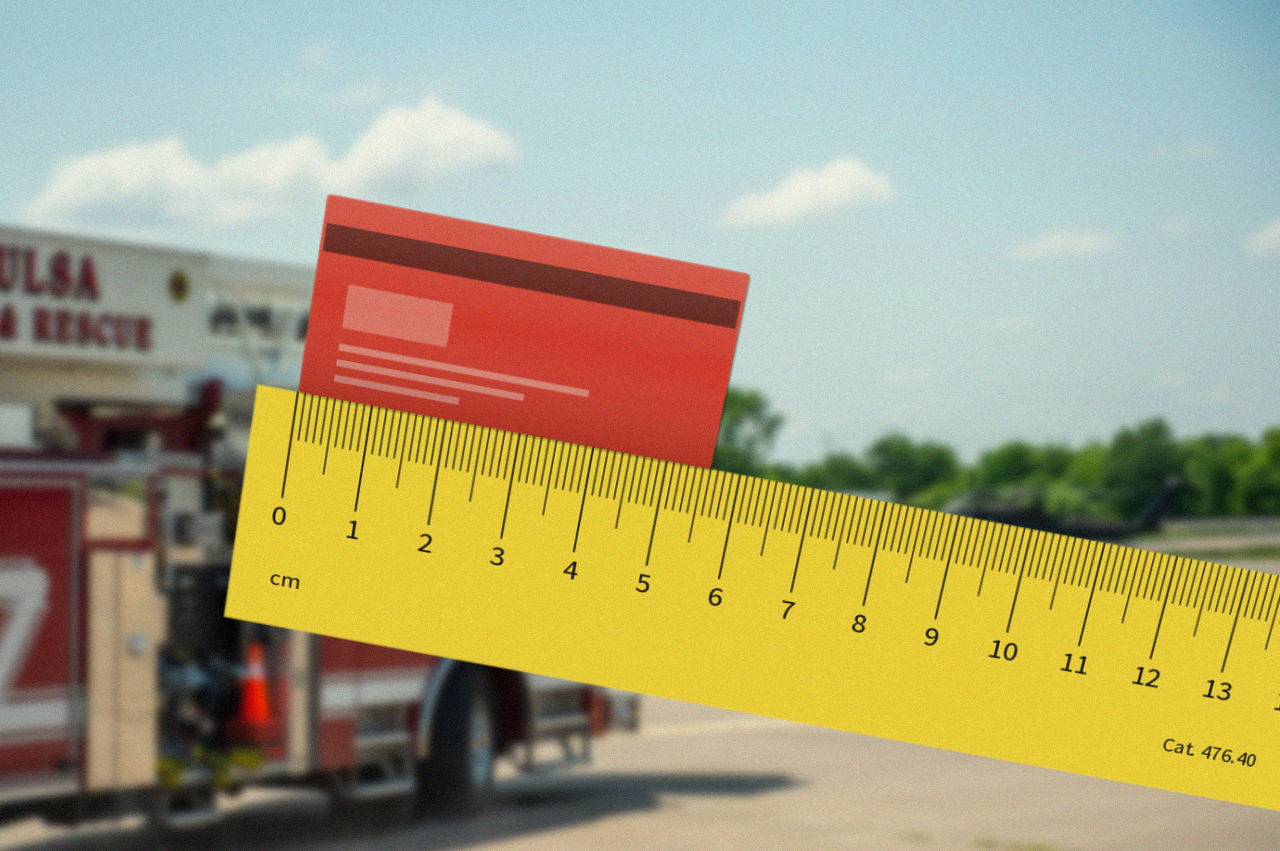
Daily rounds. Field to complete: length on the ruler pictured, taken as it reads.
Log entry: 5.6 cm
